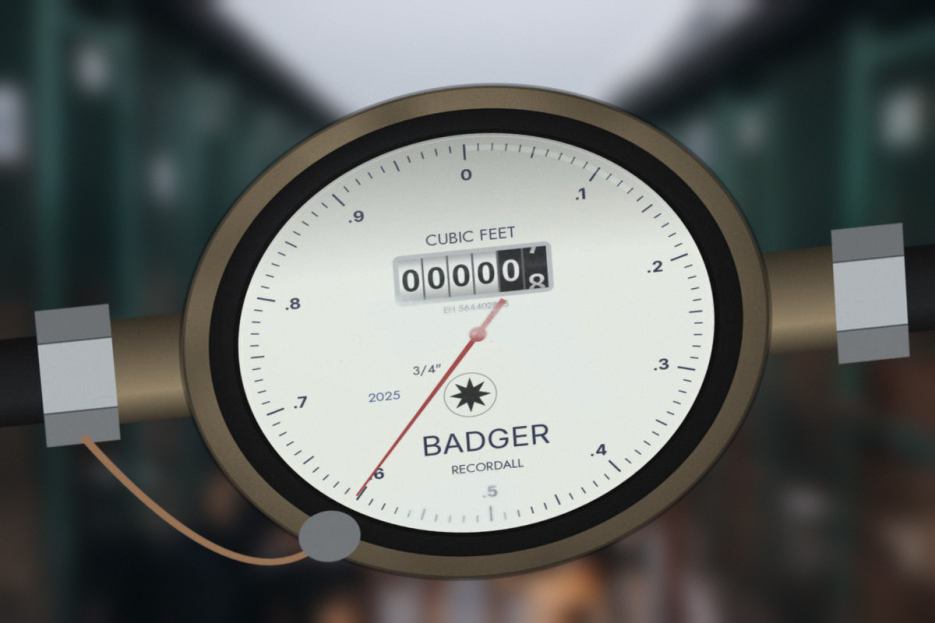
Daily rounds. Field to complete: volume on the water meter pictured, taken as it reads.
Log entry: 7.60 ft³
